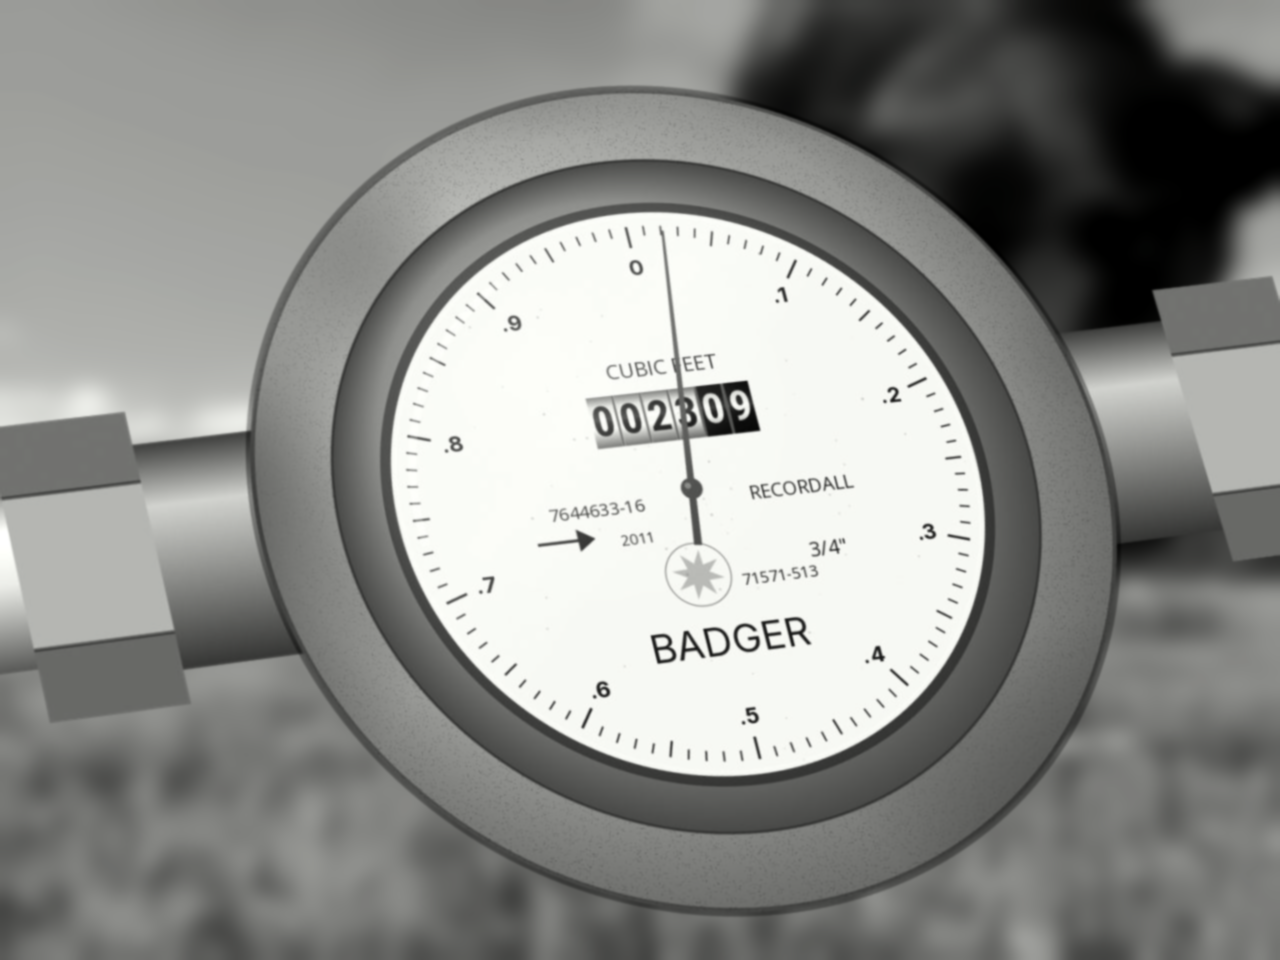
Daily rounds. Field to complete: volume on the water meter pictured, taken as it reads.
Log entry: 2309.02 ft³
